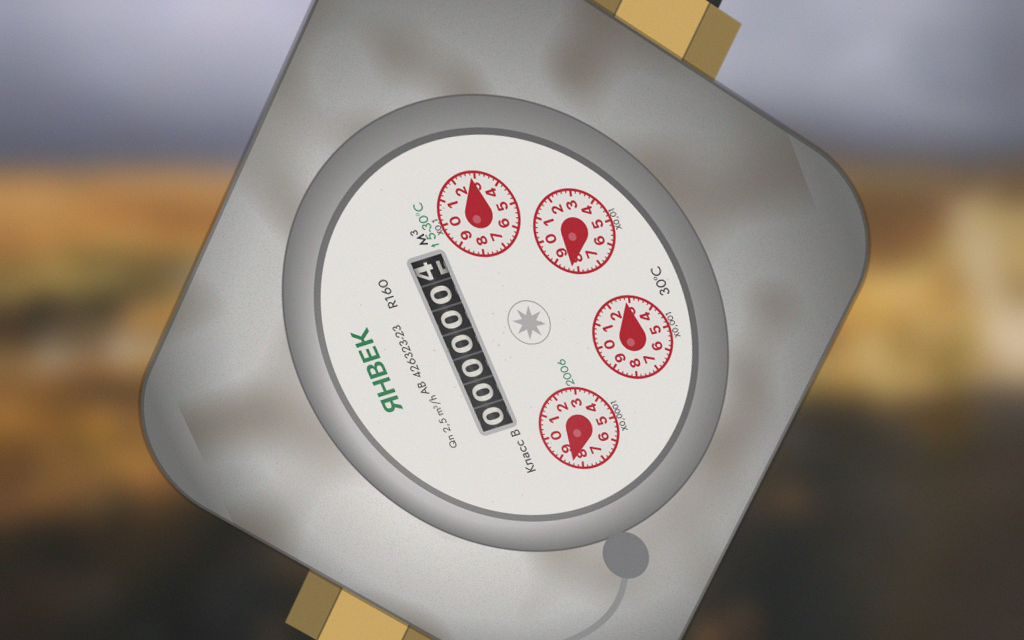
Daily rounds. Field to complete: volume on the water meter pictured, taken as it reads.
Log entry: 4.2828 m³
